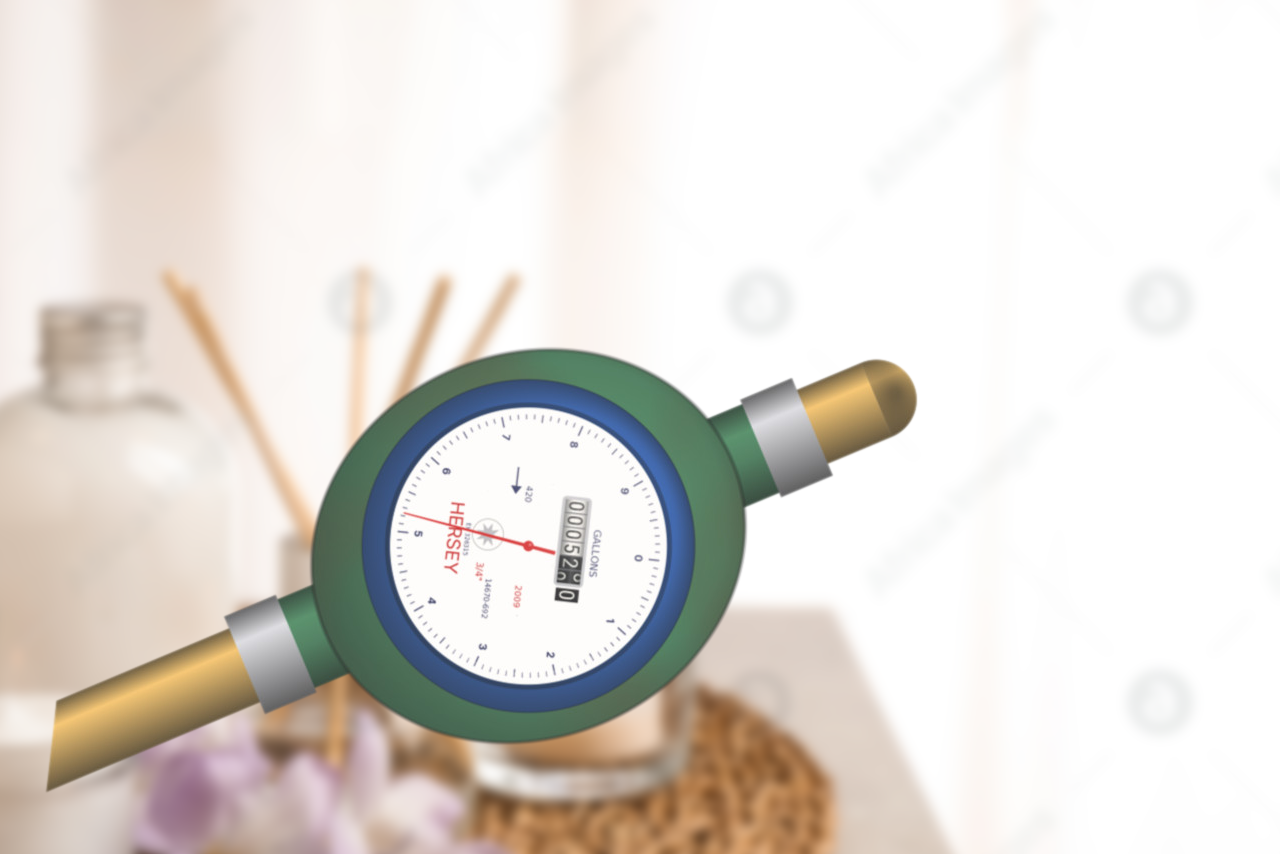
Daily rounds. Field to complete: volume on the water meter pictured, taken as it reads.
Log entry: 5285.2 gal
